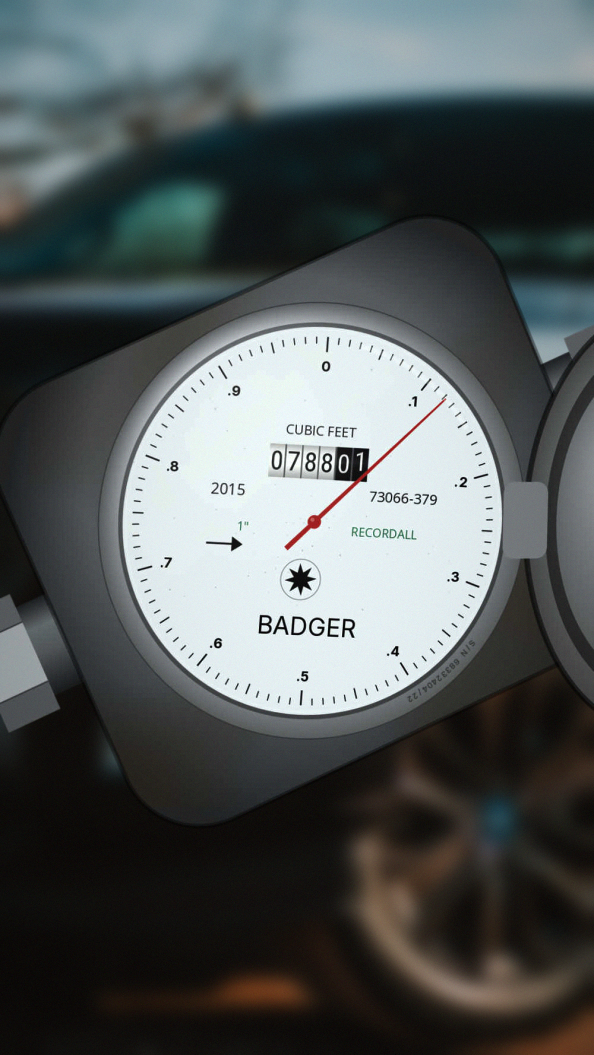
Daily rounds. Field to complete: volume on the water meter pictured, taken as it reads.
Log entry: 78801.12 ft³
